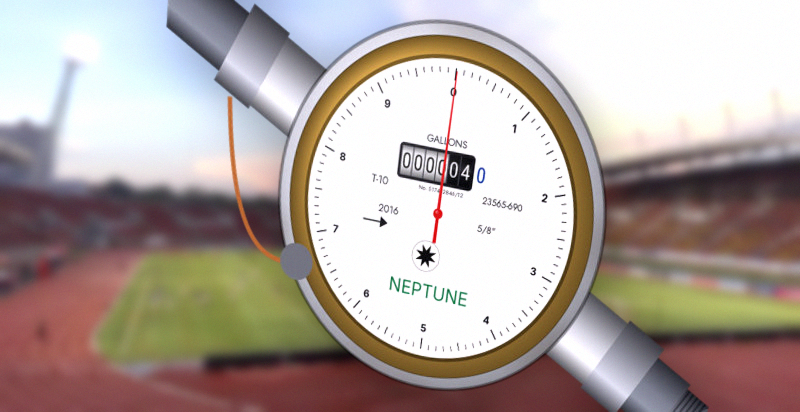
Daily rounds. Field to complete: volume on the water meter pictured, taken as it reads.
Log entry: 40.0 gal
